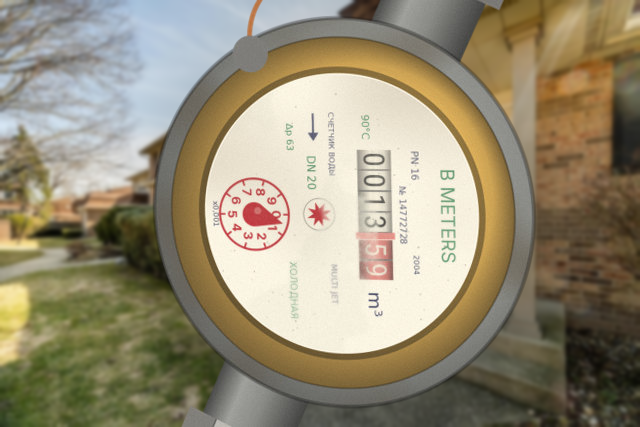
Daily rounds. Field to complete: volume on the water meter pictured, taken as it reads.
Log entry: 13.590 m³
